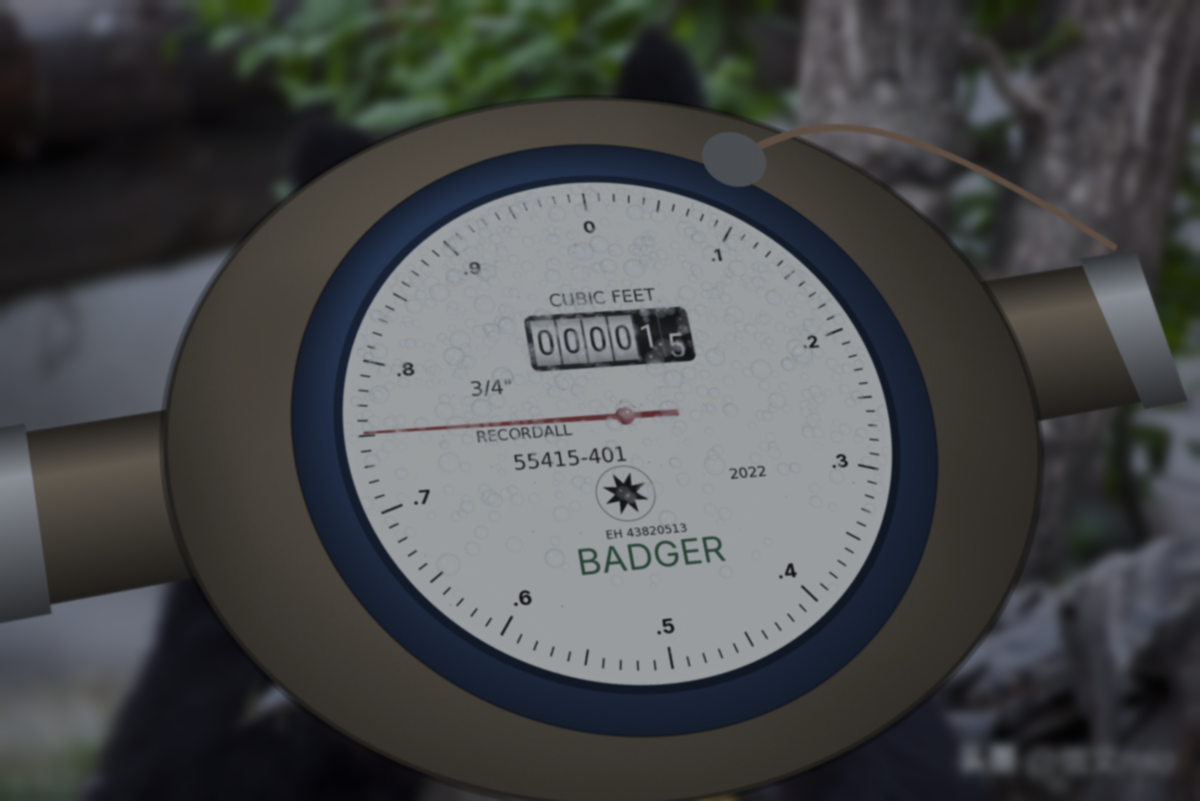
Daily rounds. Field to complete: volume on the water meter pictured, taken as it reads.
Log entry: 14.75 ft³
